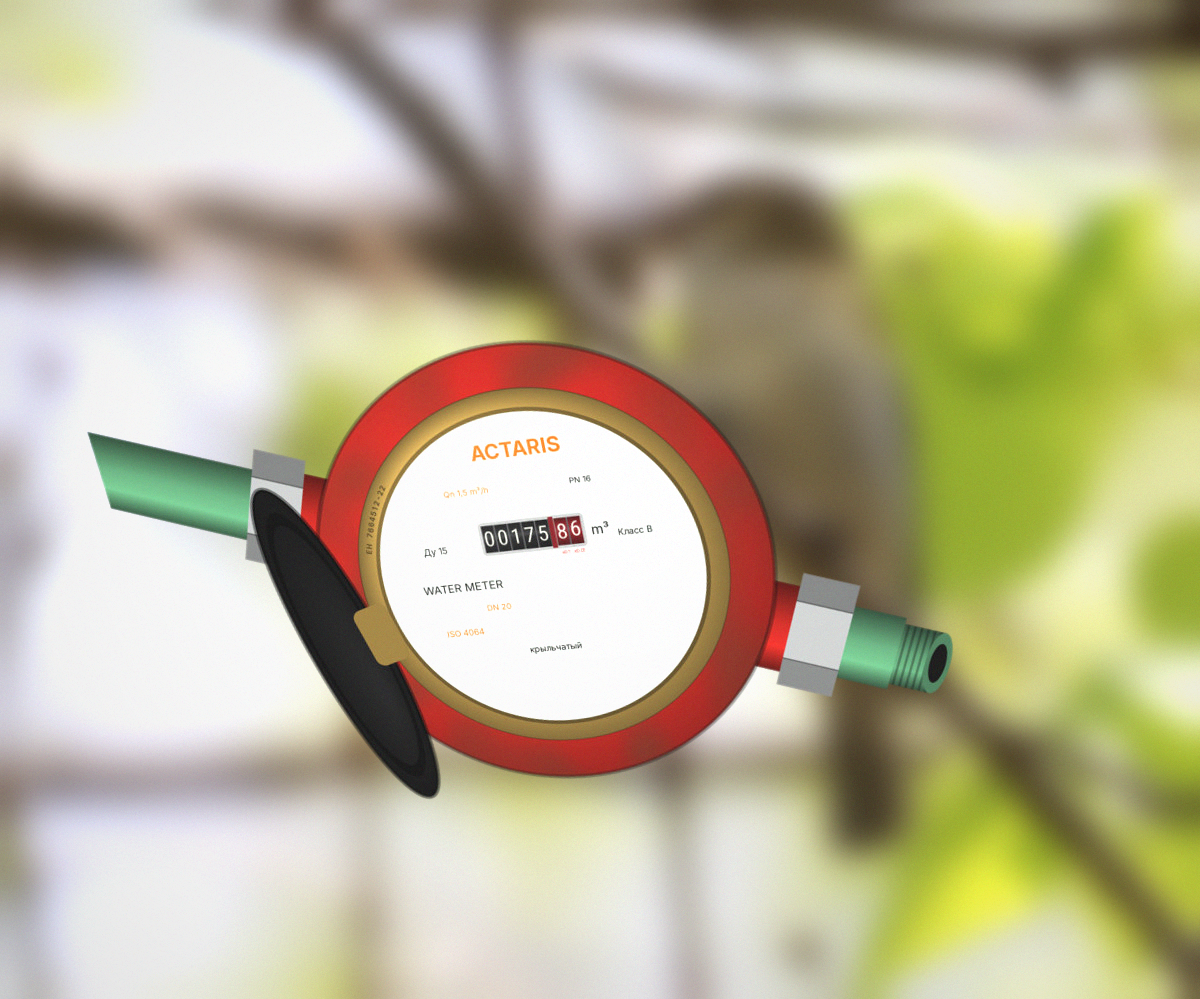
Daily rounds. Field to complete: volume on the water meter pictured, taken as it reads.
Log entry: 175.86 m³
